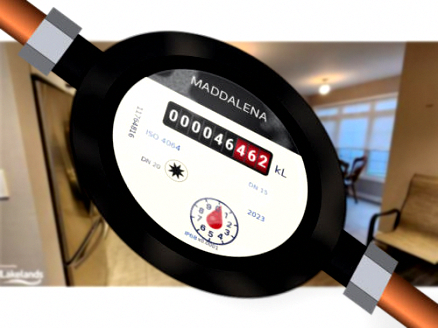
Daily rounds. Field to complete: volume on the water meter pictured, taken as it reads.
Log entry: 46.4620 kL
